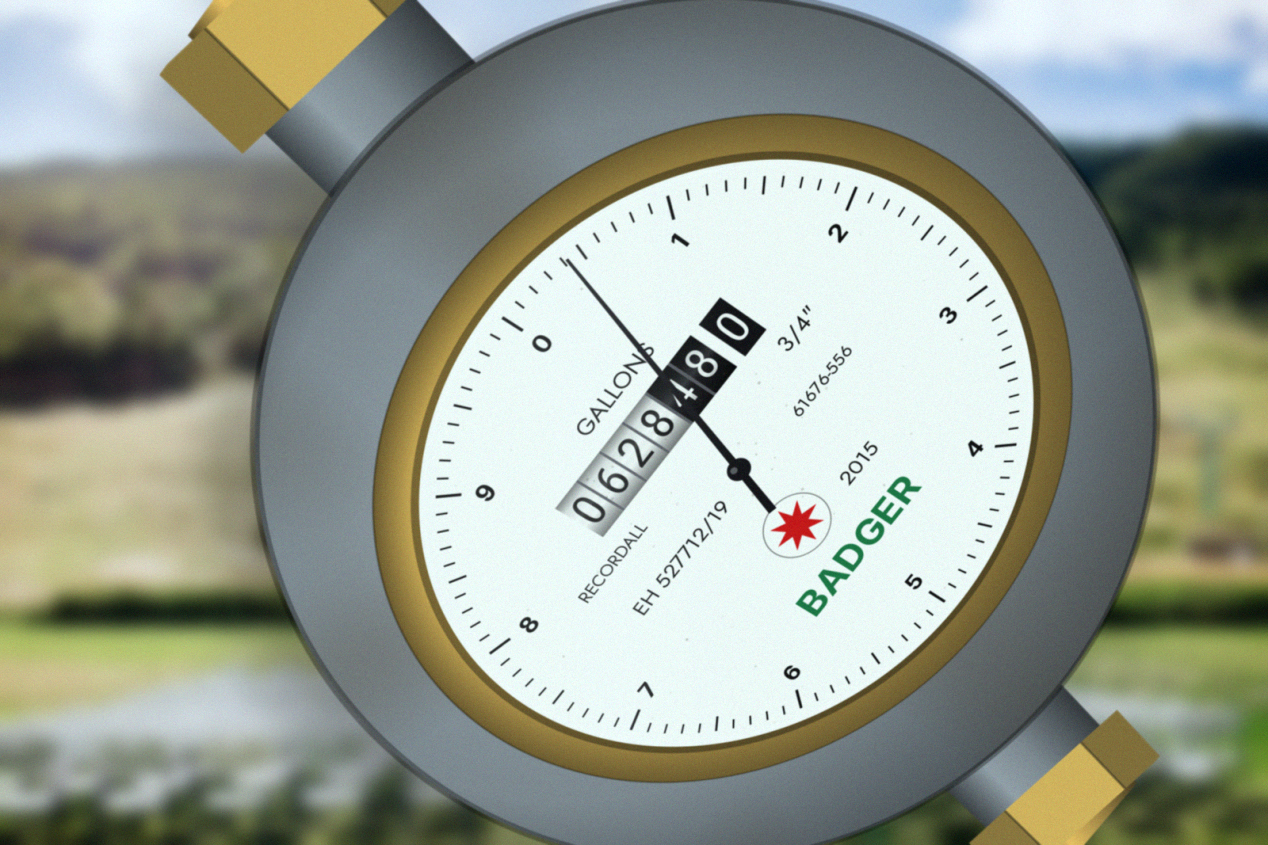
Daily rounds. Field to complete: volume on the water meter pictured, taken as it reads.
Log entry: 628480.4 gal
